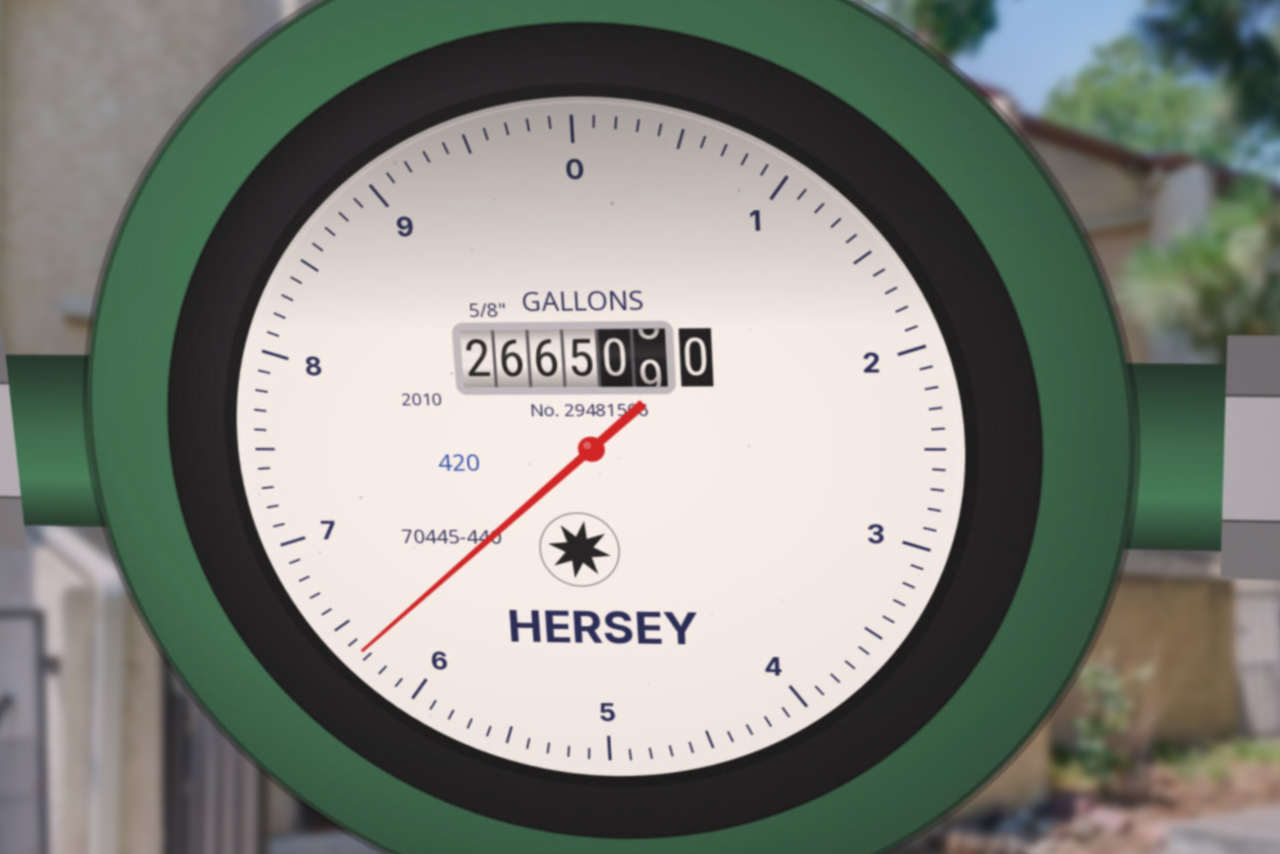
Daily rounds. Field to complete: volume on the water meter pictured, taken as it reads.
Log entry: 2665086.3 gal
